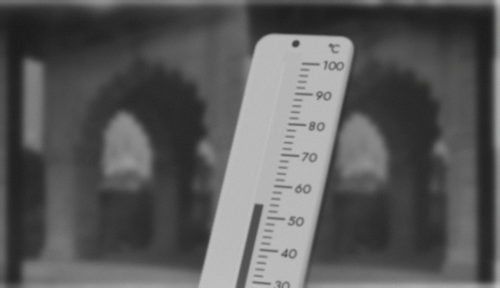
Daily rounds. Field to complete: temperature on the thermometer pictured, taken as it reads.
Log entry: 54 °C
